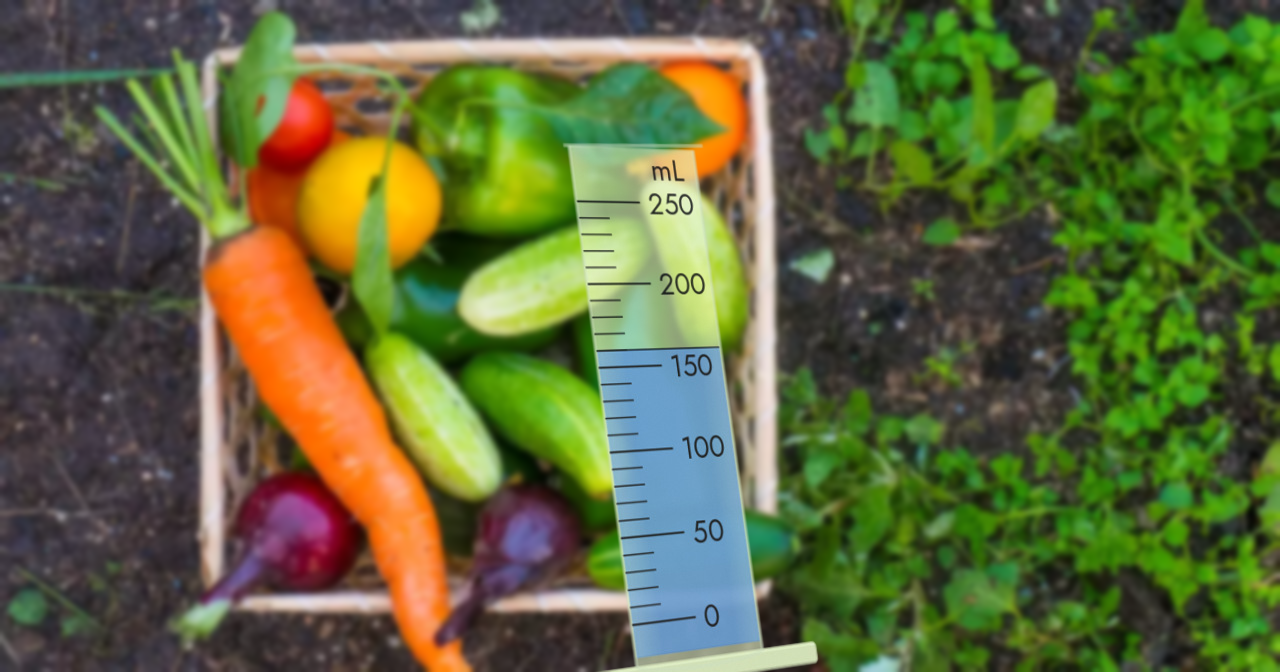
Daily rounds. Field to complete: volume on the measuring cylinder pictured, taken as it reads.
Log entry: 160 mL
